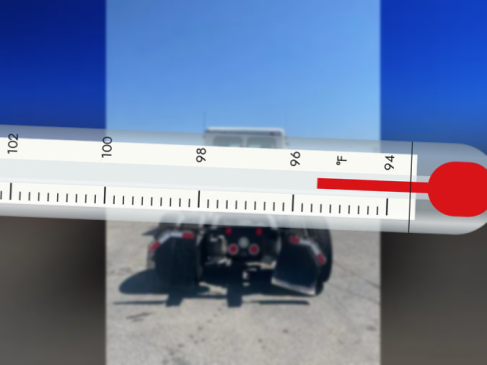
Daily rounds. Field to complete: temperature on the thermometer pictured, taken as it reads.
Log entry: 95.5 °F
